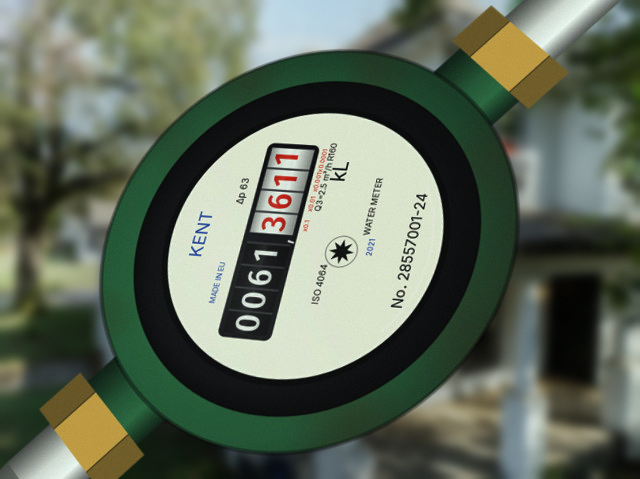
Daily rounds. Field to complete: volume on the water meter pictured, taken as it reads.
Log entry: 61.3611 kL
